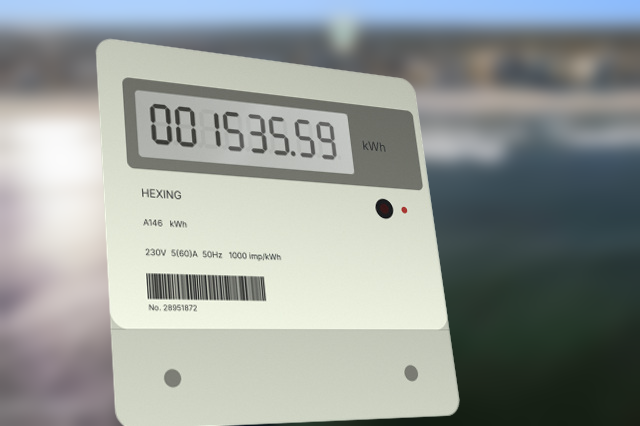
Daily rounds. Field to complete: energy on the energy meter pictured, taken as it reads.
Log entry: 1535.59 kWh
